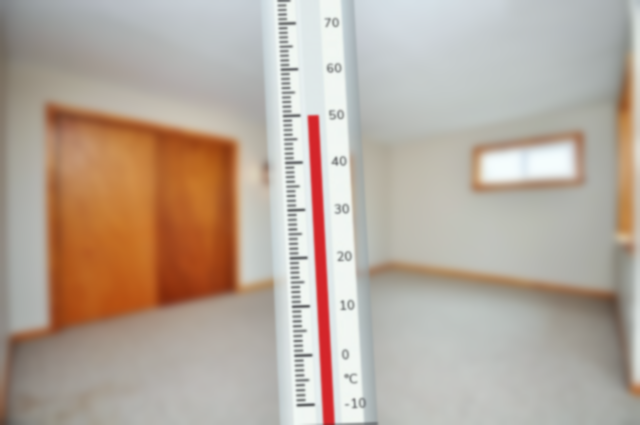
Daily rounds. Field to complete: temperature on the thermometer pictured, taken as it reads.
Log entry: 50 °C
